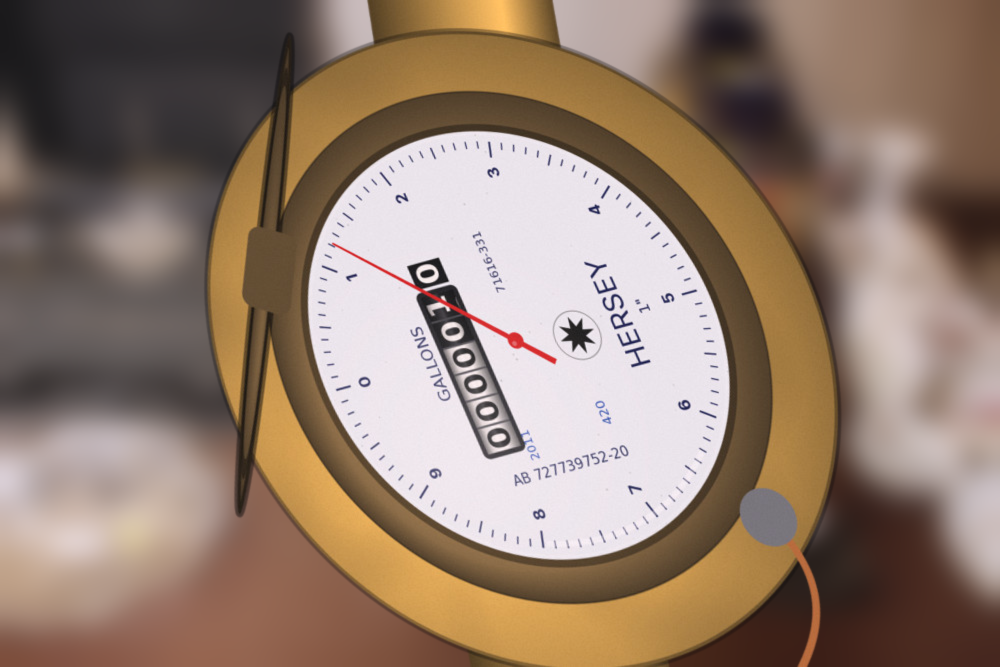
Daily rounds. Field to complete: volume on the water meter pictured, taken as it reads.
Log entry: 11.2 gal
